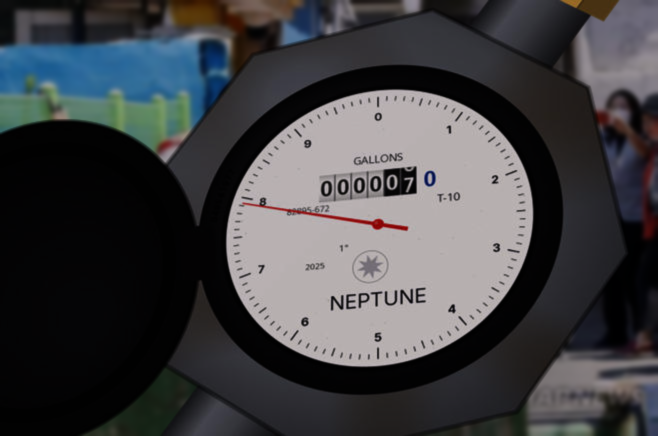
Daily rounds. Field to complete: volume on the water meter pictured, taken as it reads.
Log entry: 67.9 gal
